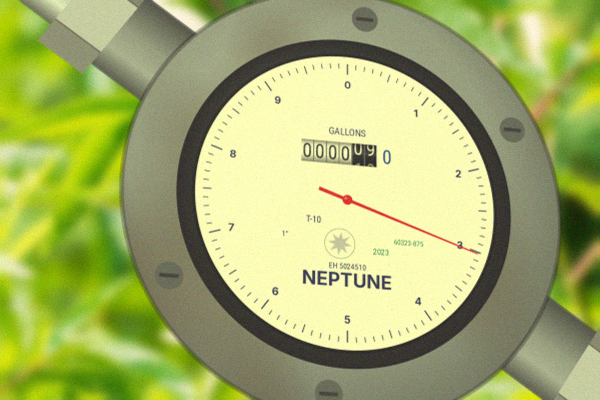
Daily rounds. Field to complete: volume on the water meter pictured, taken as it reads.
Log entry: 93.0 gal
